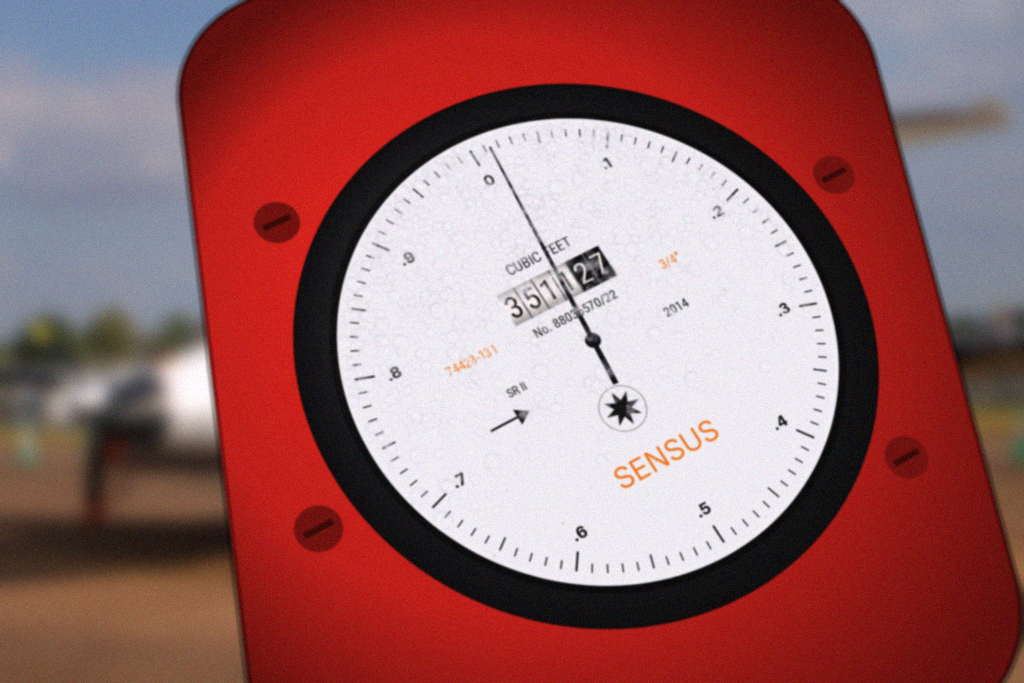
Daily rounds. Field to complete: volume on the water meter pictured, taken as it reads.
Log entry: 351127.01 ft³
